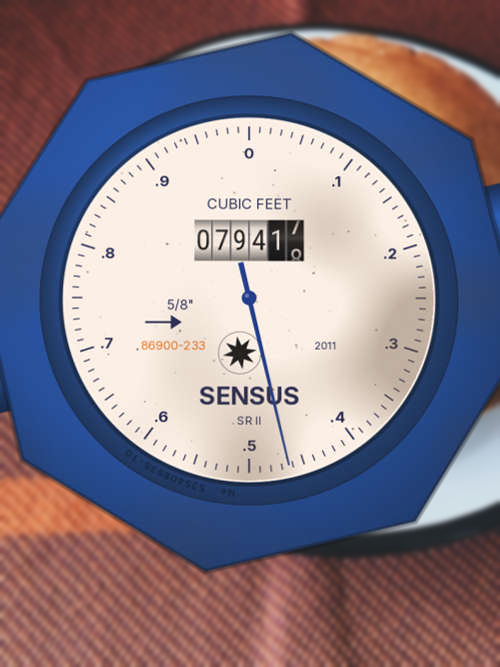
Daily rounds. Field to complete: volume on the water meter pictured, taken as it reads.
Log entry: 79417.46 ft³
